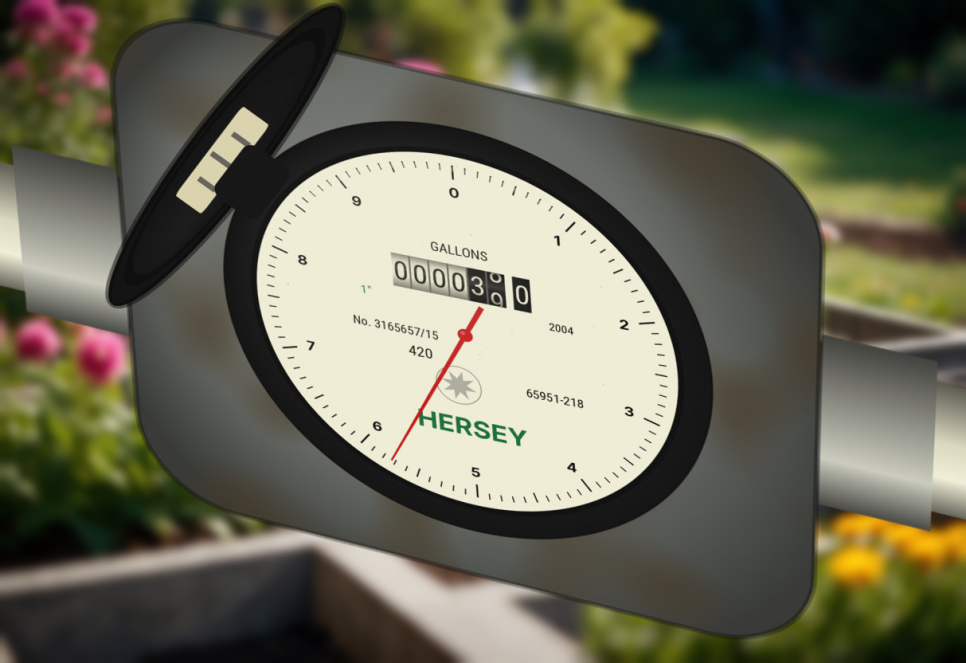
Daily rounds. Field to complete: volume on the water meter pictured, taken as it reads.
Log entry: 385.7 gal
